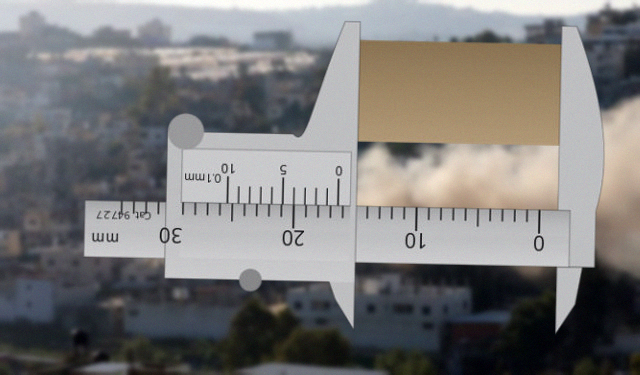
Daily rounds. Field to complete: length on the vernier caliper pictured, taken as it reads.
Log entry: 16.4 mm
